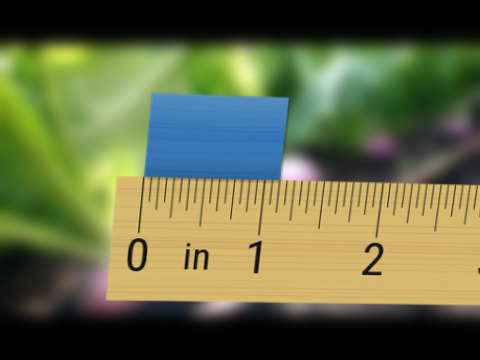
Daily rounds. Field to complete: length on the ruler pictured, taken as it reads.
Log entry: 1.125 in
